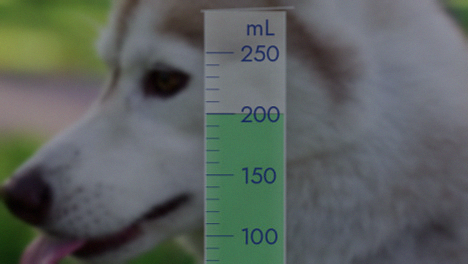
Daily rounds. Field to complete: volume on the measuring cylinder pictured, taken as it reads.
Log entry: 200 mL
